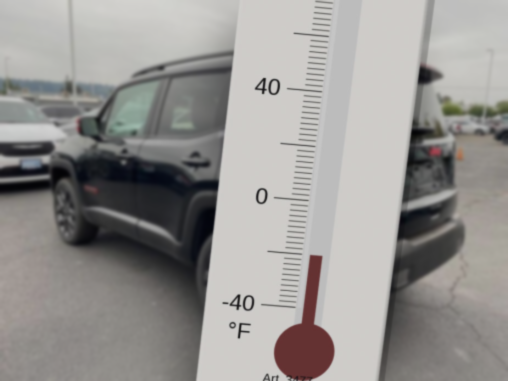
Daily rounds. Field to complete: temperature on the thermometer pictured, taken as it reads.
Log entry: -20 °F
